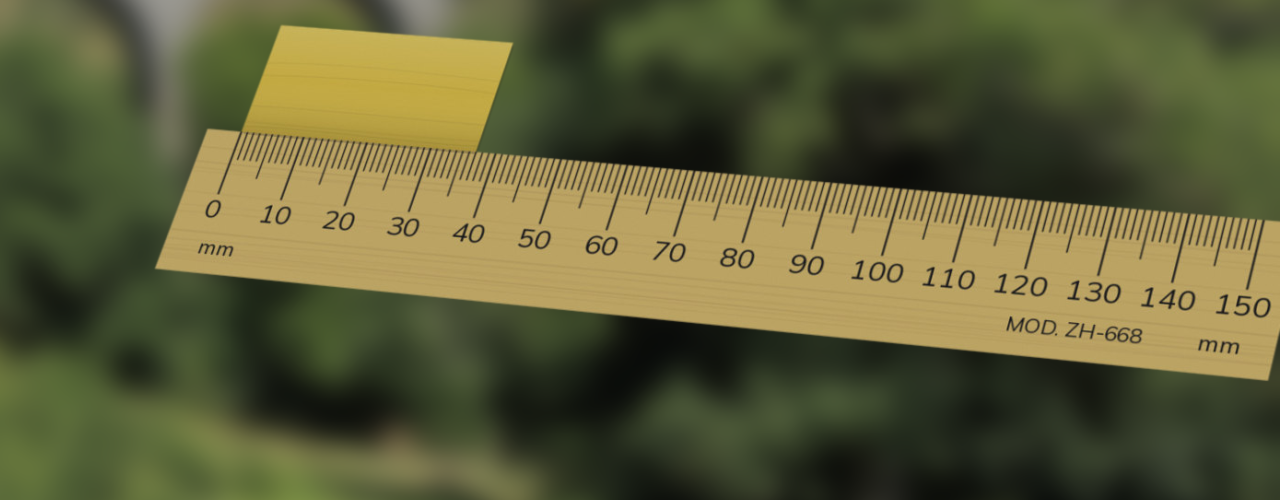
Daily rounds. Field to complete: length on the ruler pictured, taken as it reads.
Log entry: 37 mm
